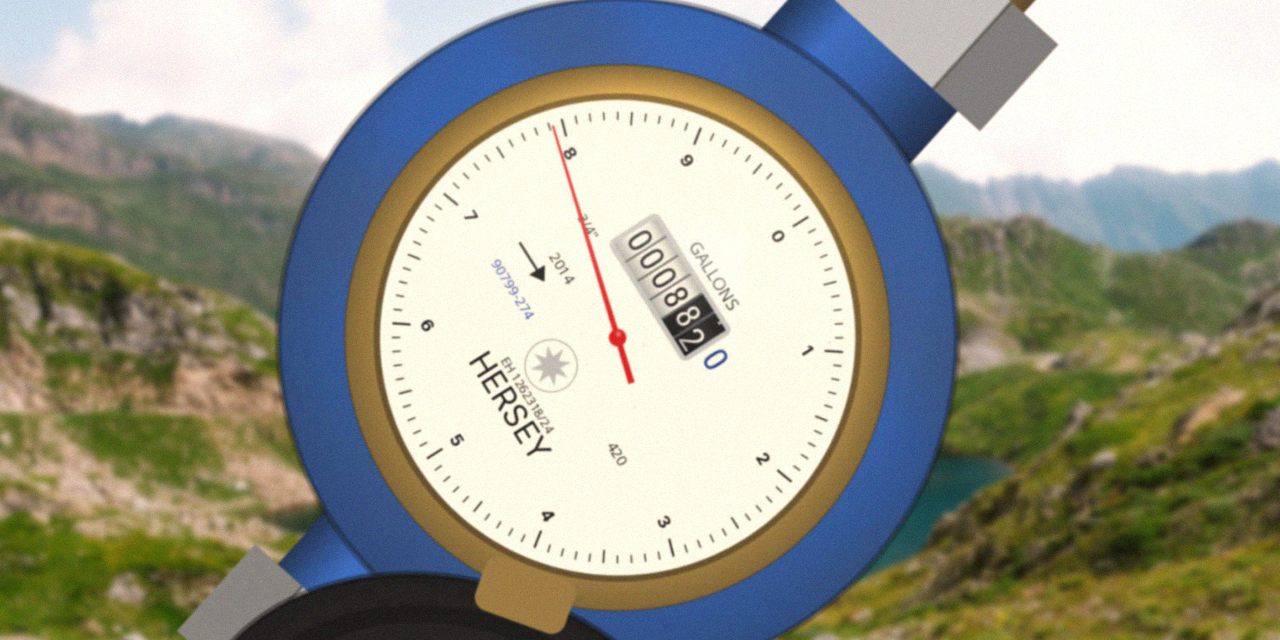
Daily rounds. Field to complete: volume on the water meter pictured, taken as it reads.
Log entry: 8817.9 gal
